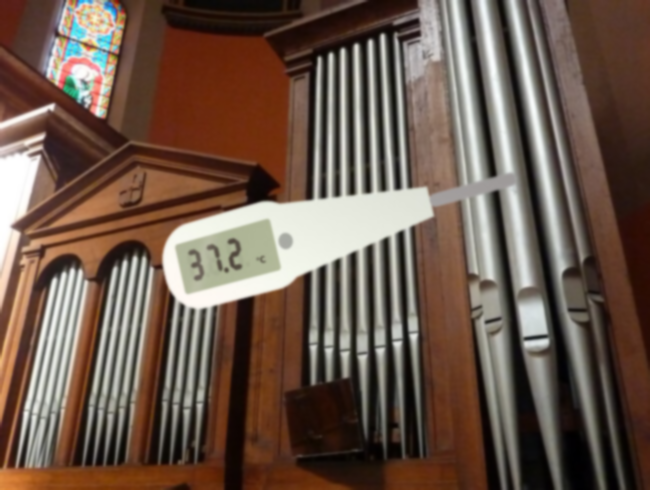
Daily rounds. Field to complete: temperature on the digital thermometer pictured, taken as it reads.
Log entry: 37.2 °C
